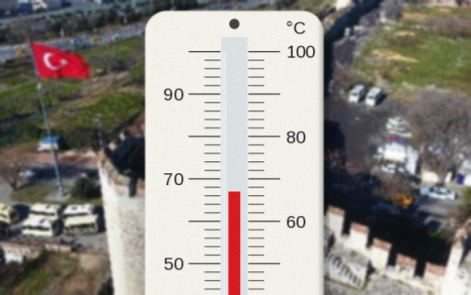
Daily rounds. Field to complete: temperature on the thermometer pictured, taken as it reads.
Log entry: 67 °C
